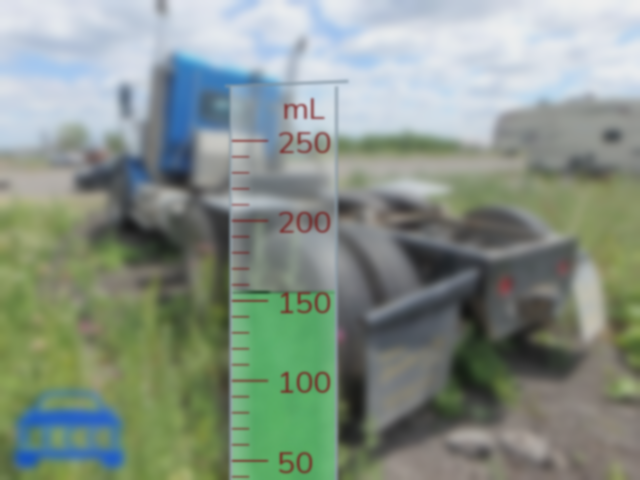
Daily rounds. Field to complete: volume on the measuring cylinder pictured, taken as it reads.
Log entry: 155 mL
